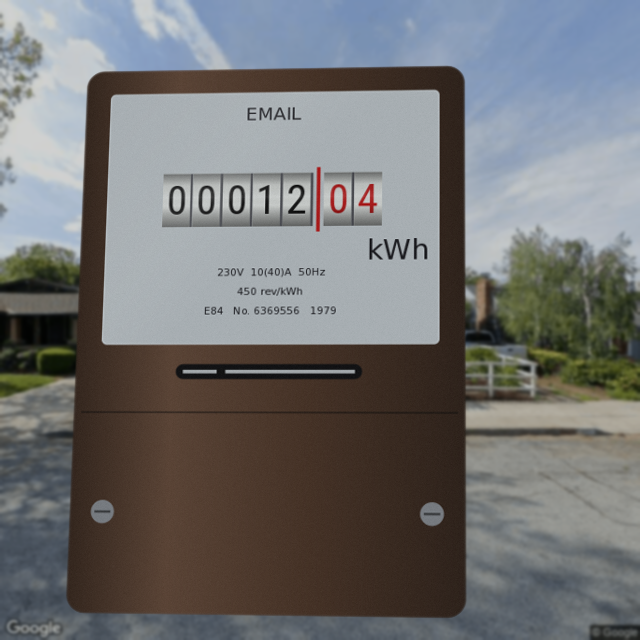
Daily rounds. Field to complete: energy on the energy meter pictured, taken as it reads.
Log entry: 12.04 kWh
